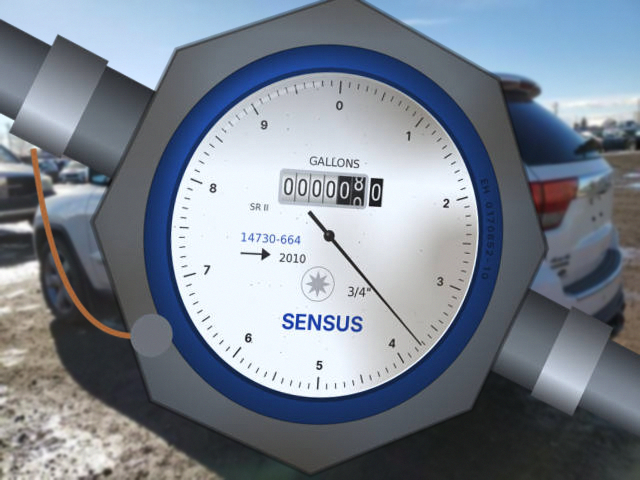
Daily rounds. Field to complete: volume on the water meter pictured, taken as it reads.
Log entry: 83.7 gal
